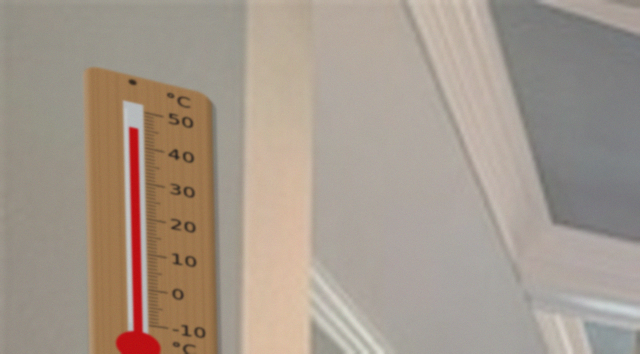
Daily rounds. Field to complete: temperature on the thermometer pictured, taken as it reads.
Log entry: 45 °C
